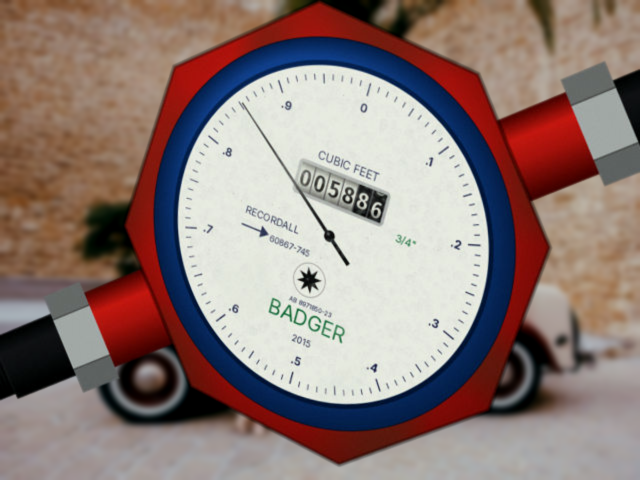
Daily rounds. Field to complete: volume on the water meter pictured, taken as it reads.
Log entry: 5885.85 ft³
